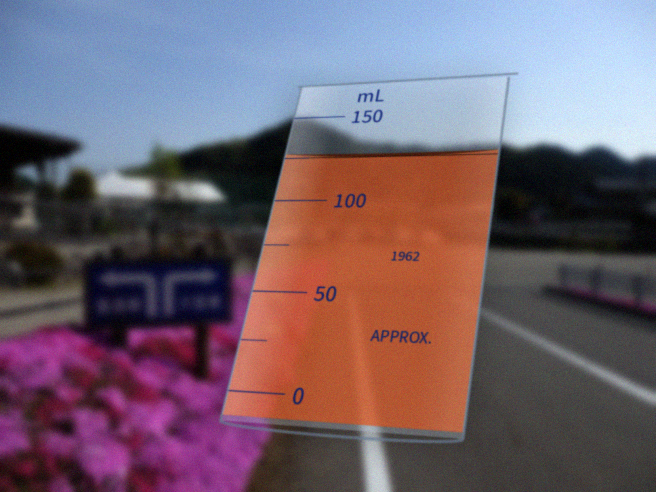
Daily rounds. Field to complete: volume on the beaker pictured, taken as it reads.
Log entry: 125 mL
